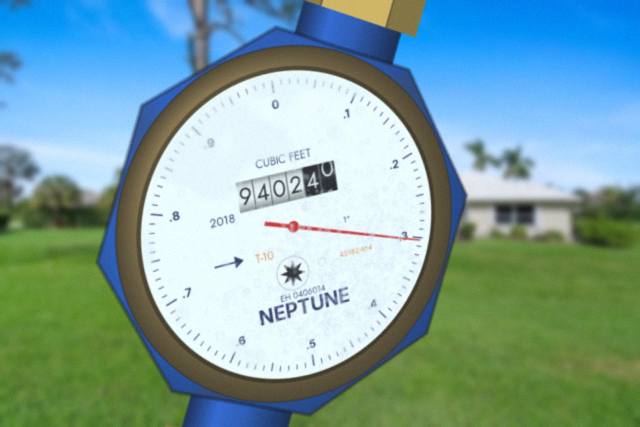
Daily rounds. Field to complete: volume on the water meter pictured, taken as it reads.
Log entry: 940240.30 ft³
